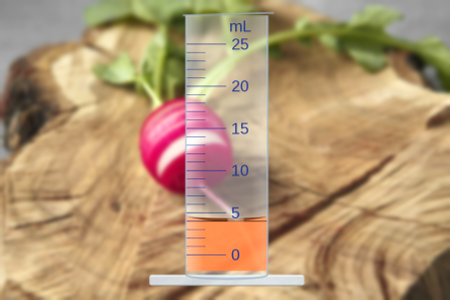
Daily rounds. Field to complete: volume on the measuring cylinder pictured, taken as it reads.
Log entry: 4 mL
